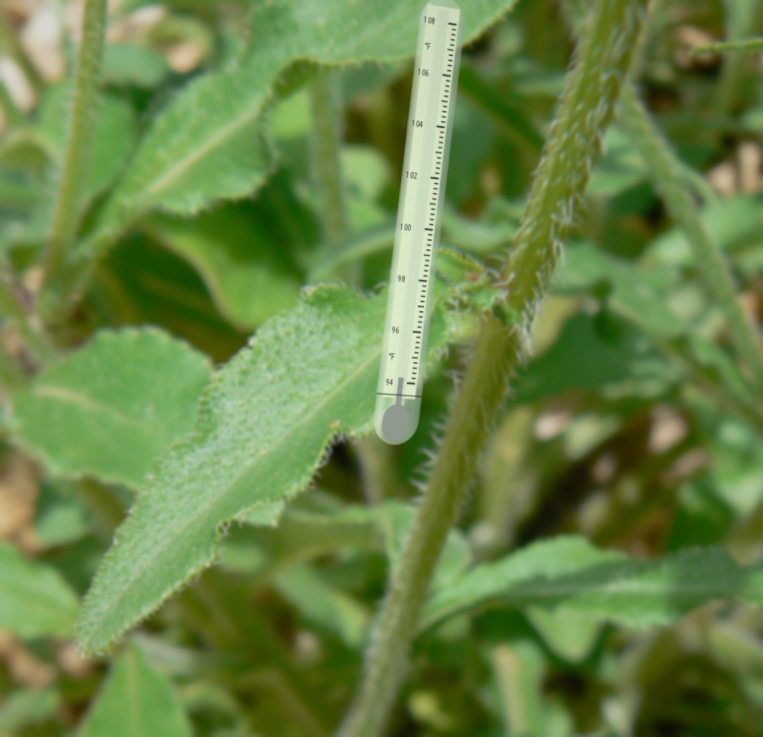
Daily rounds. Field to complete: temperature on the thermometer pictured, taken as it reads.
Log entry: 94.2 °F
